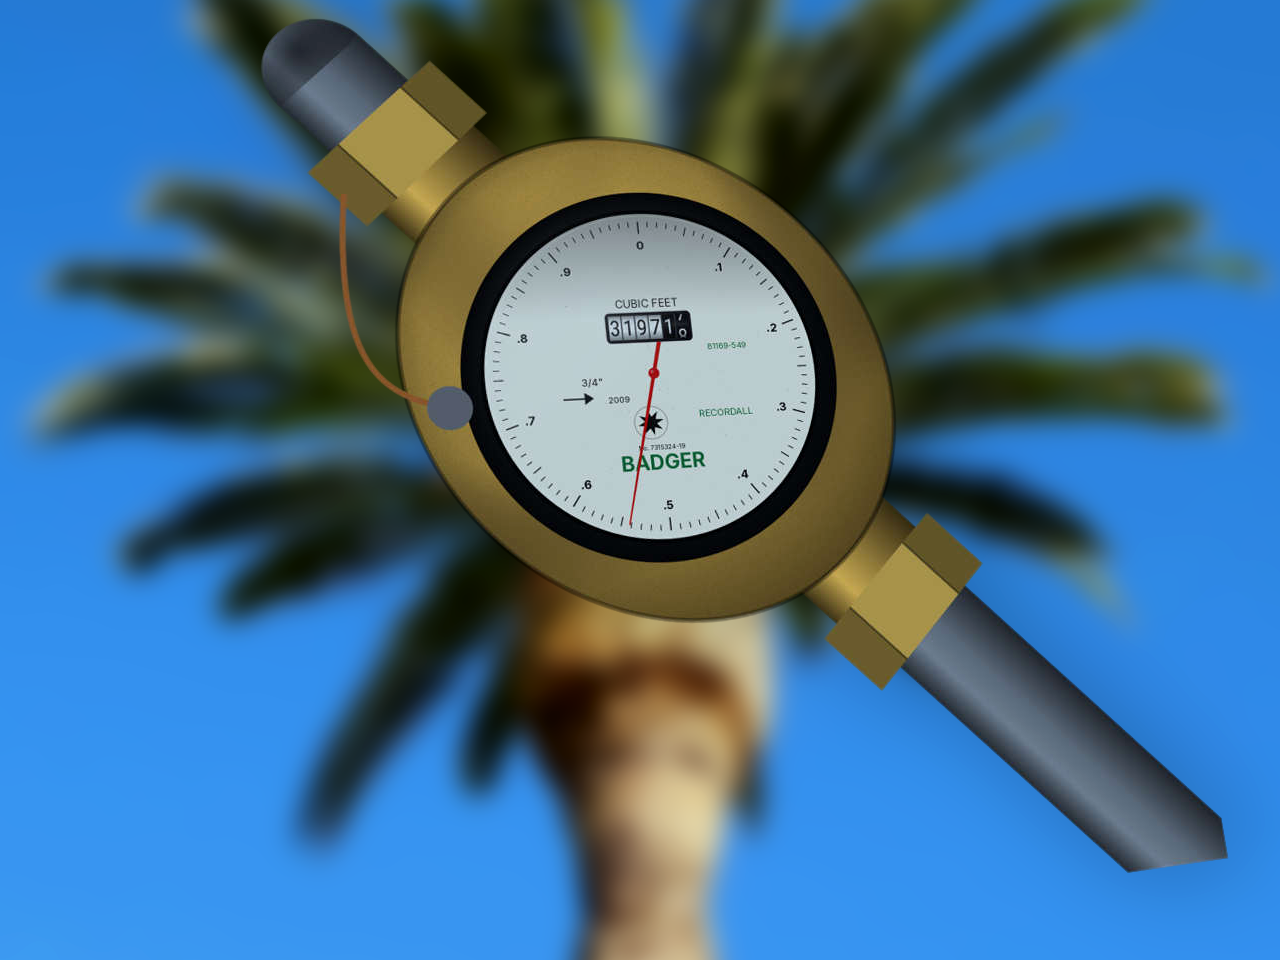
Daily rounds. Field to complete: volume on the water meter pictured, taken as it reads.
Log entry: 319717.54 ft³
